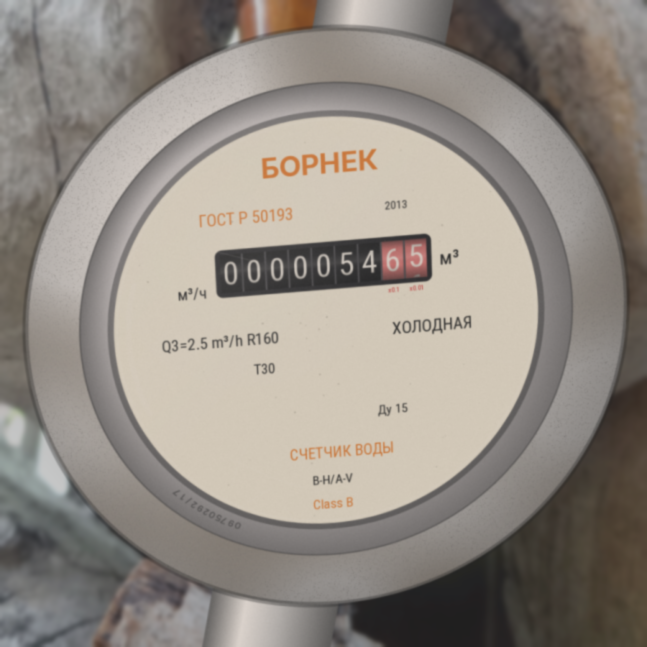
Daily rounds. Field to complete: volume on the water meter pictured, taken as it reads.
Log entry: 54.65 m³
